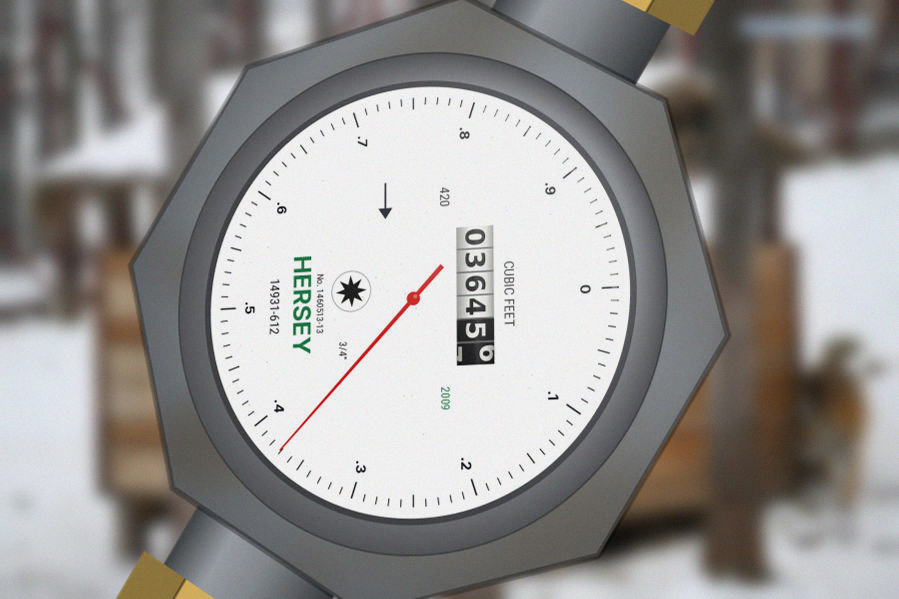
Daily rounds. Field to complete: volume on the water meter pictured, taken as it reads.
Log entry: 36456.37 ft³
